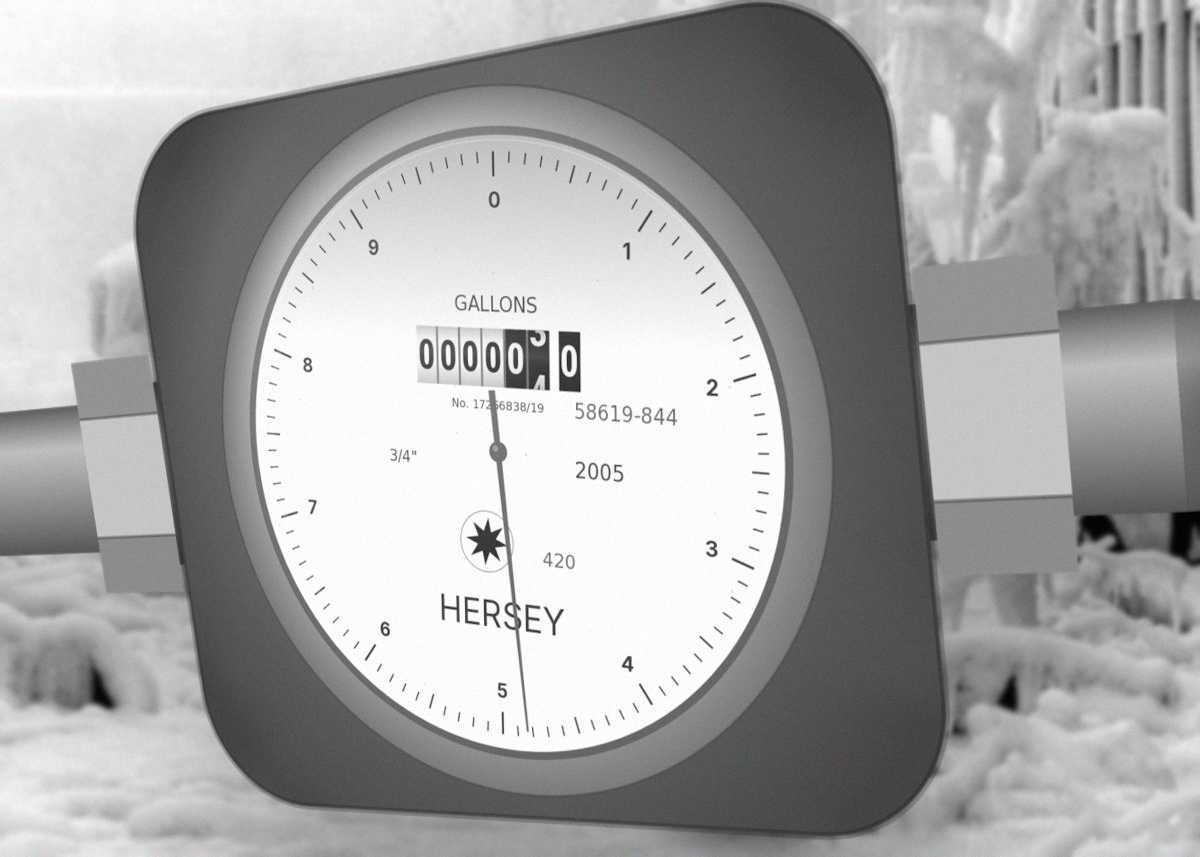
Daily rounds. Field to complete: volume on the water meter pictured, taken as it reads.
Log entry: 34.8 gal
